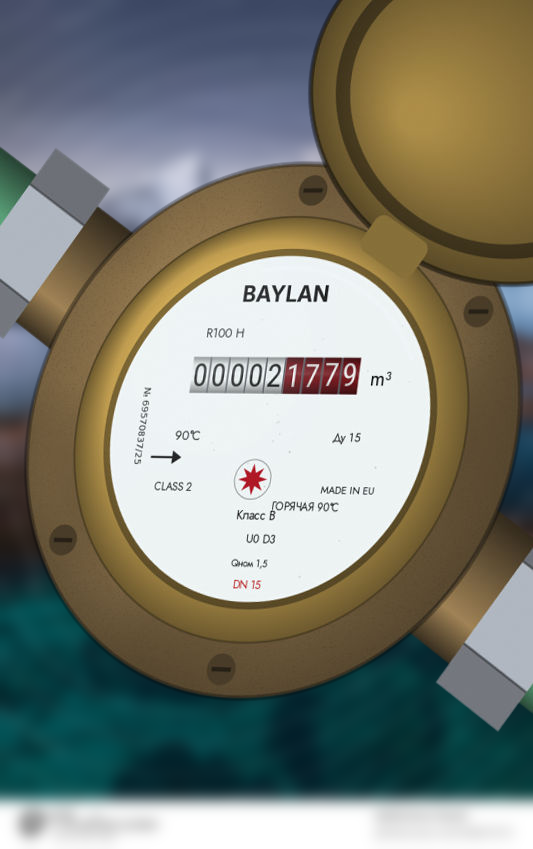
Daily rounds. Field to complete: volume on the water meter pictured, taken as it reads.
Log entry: 2.1779 m³
